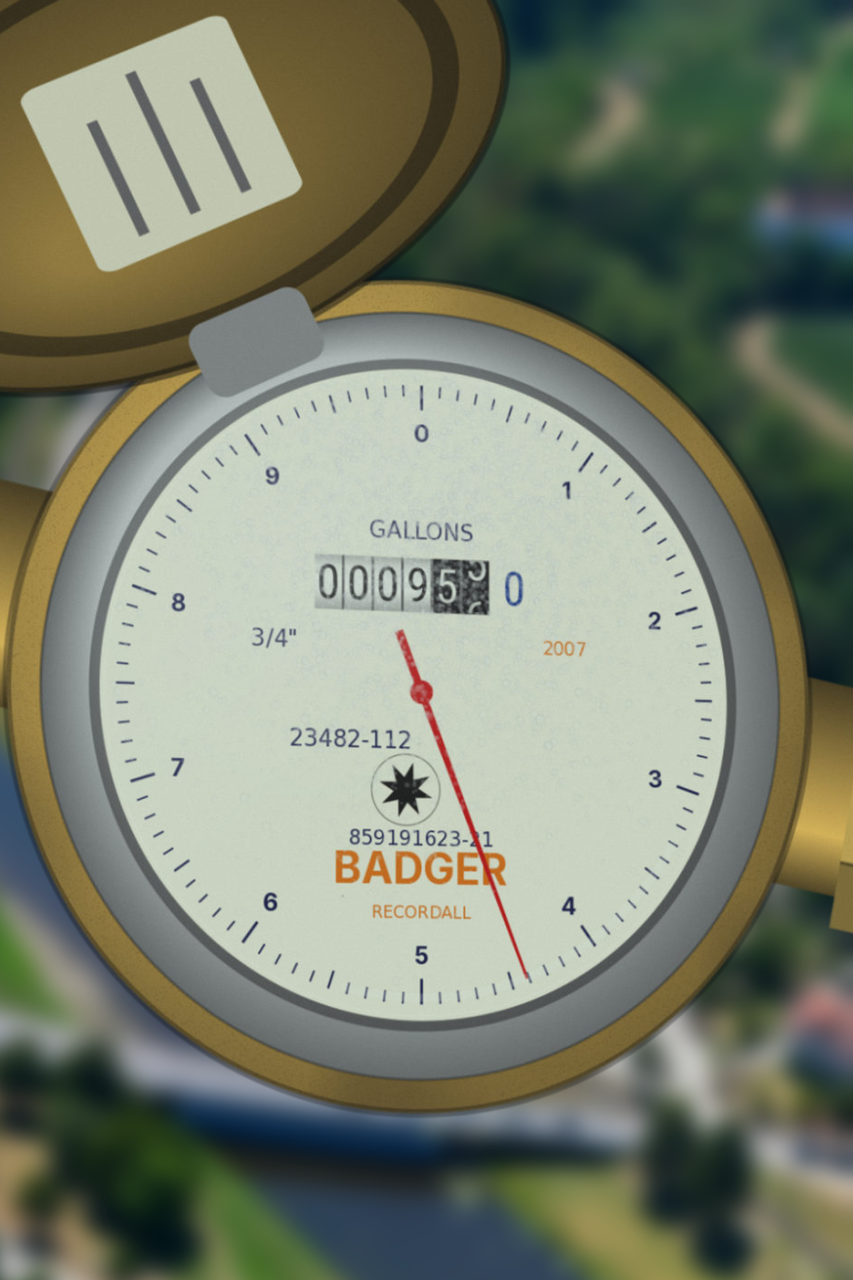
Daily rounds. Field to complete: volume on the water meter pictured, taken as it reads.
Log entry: 9554.4 gal
